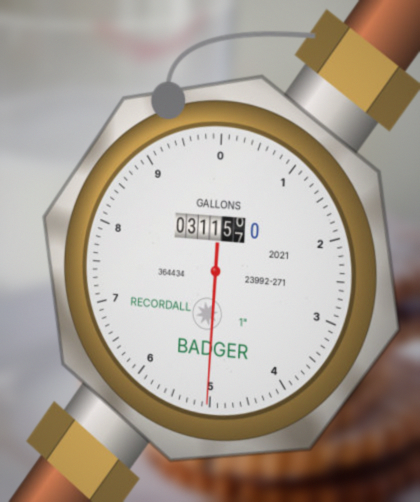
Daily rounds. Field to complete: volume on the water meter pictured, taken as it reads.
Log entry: 311565.0 gal
